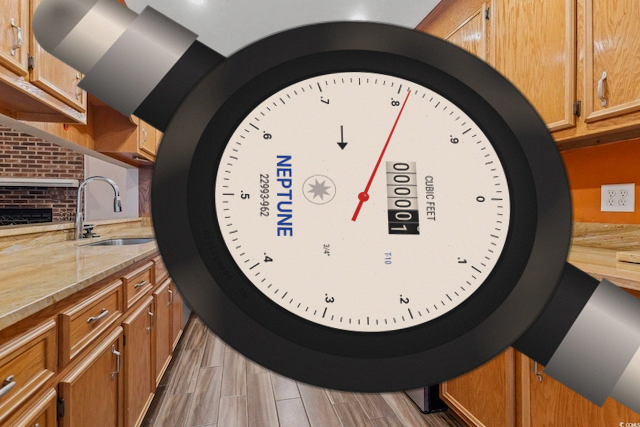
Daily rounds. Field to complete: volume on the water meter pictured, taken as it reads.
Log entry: 0.81 ft³
